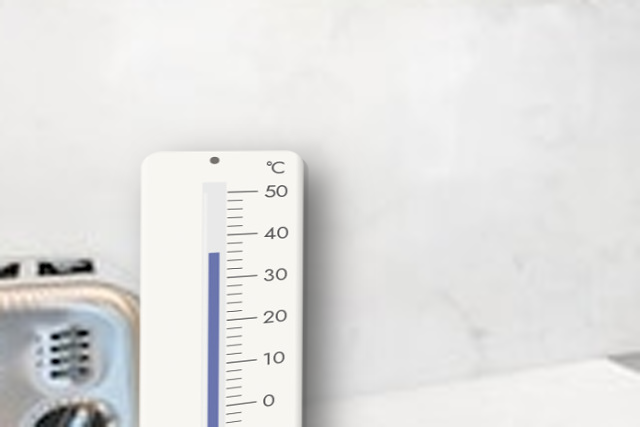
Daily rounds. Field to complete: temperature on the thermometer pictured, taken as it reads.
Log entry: 36 °C
